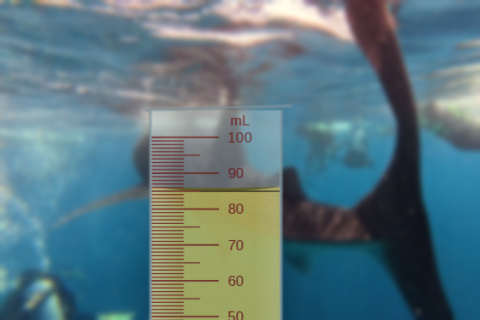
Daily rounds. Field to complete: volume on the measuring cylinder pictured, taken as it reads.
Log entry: 85 mL
